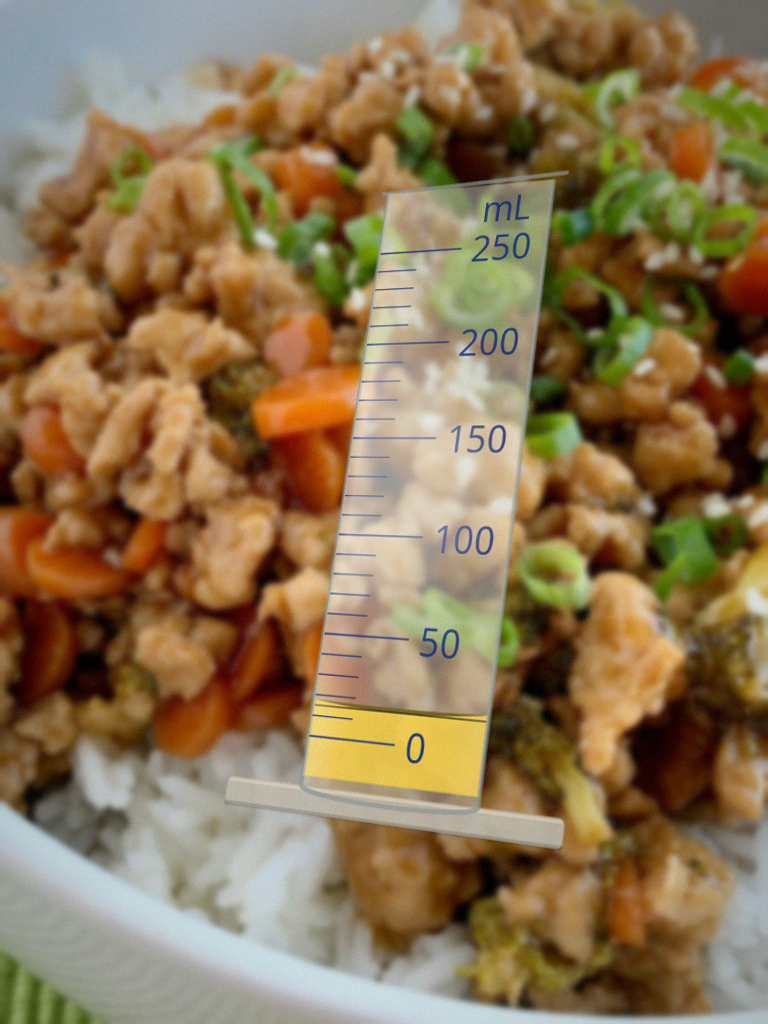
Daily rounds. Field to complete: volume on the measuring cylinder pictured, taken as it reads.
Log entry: 15 mL
